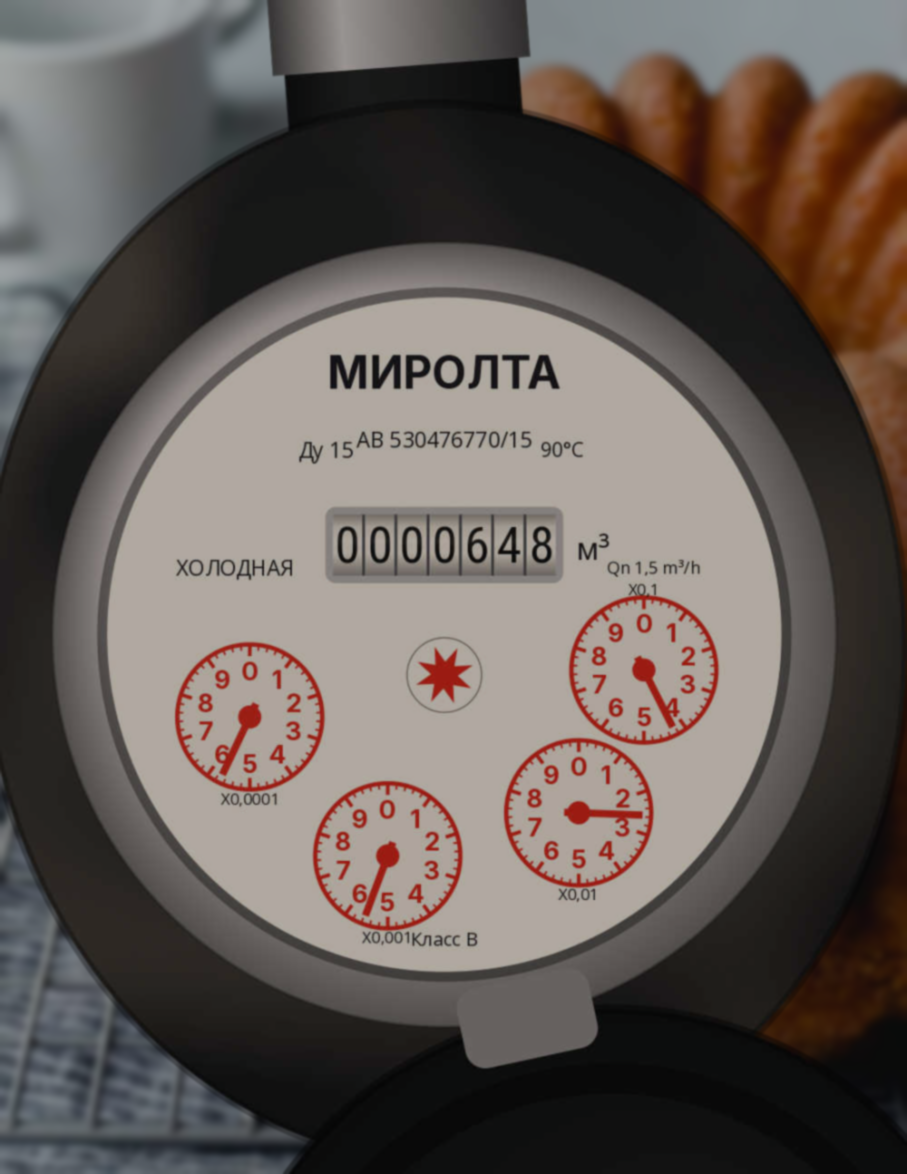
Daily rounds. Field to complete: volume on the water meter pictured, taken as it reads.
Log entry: 648.4255 m³
